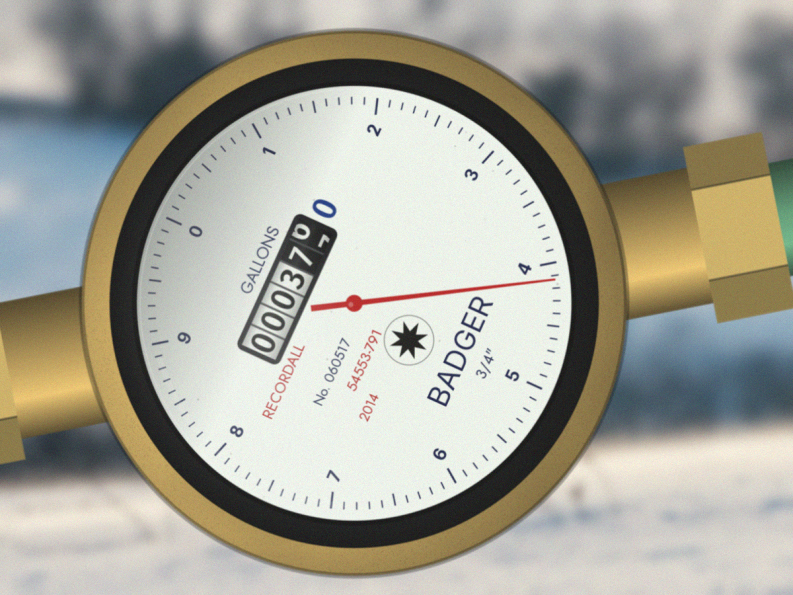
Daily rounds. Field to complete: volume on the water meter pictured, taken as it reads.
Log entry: 3764.1 gal
